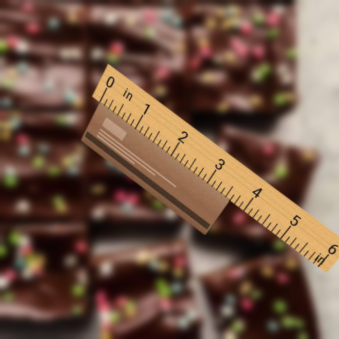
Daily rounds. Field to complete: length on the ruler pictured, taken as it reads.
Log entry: 3.625 in
